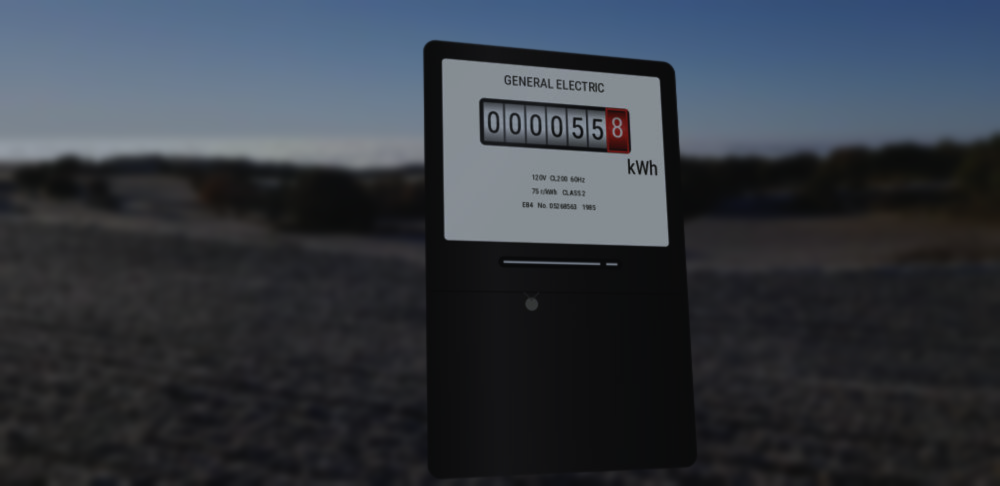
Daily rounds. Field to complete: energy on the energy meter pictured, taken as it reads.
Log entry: 55.8 kWh
